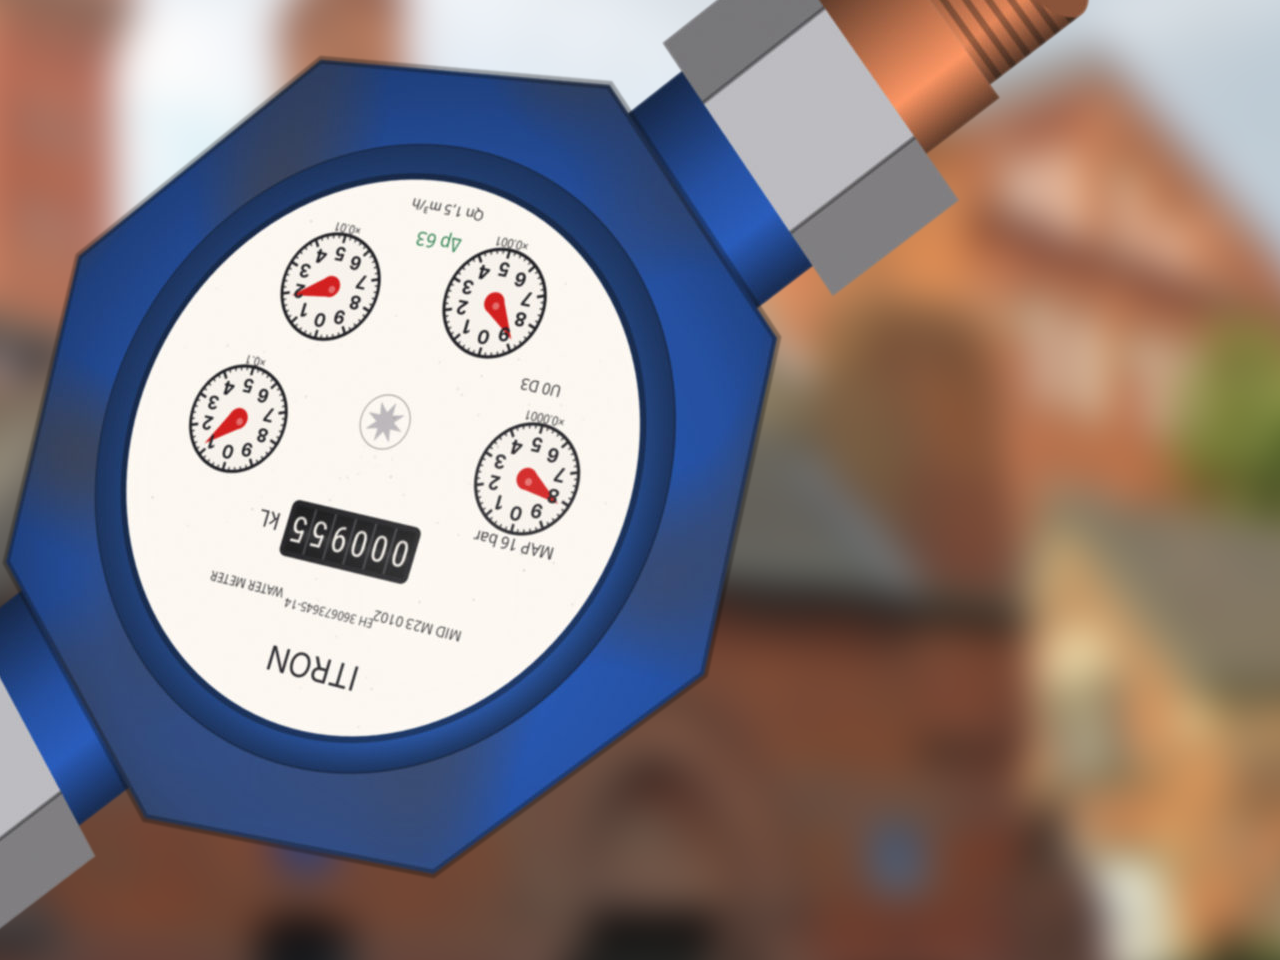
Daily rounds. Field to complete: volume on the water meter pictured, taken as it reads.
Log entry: 955.1188 kL
